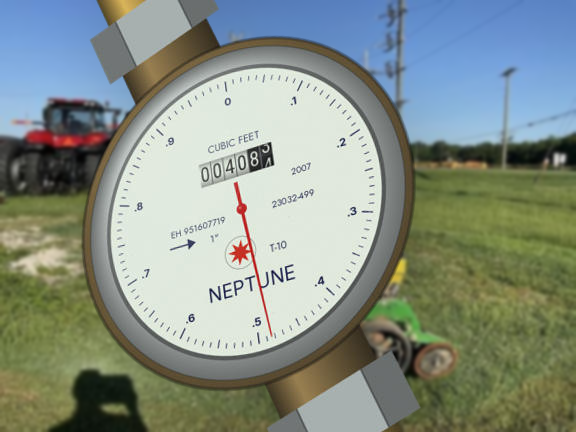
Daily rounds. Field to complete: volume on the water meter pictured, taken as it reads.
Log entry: 4083.48 ft³
